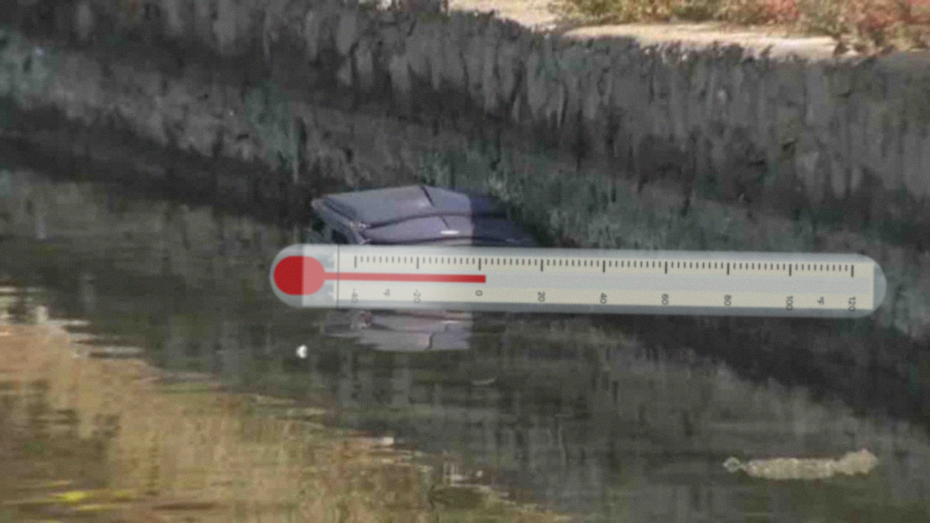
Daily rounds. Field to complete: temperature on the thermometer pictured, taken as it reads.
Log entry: 2 °F
